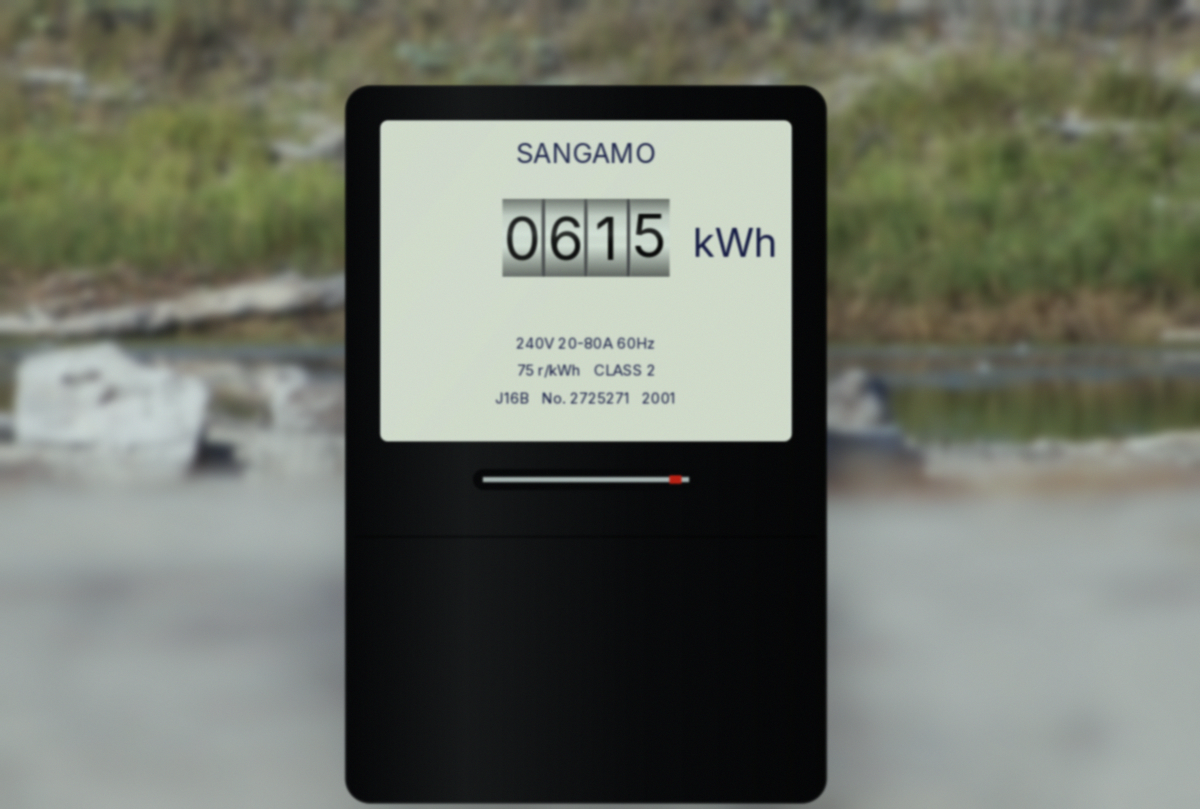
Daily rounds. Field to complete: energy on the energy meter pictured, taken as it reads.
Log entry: 615 kWh
